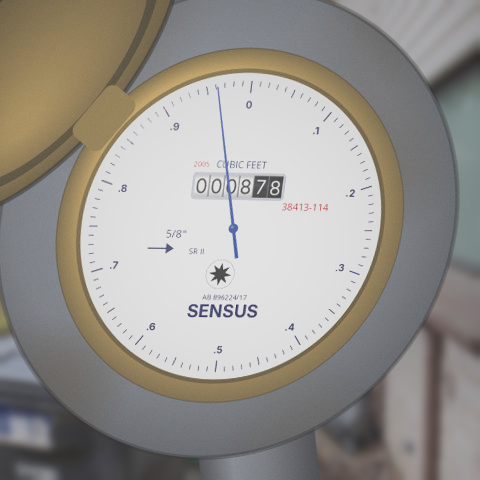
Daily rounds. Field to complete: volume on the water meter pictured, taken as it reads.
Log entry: 877.96 ft³
